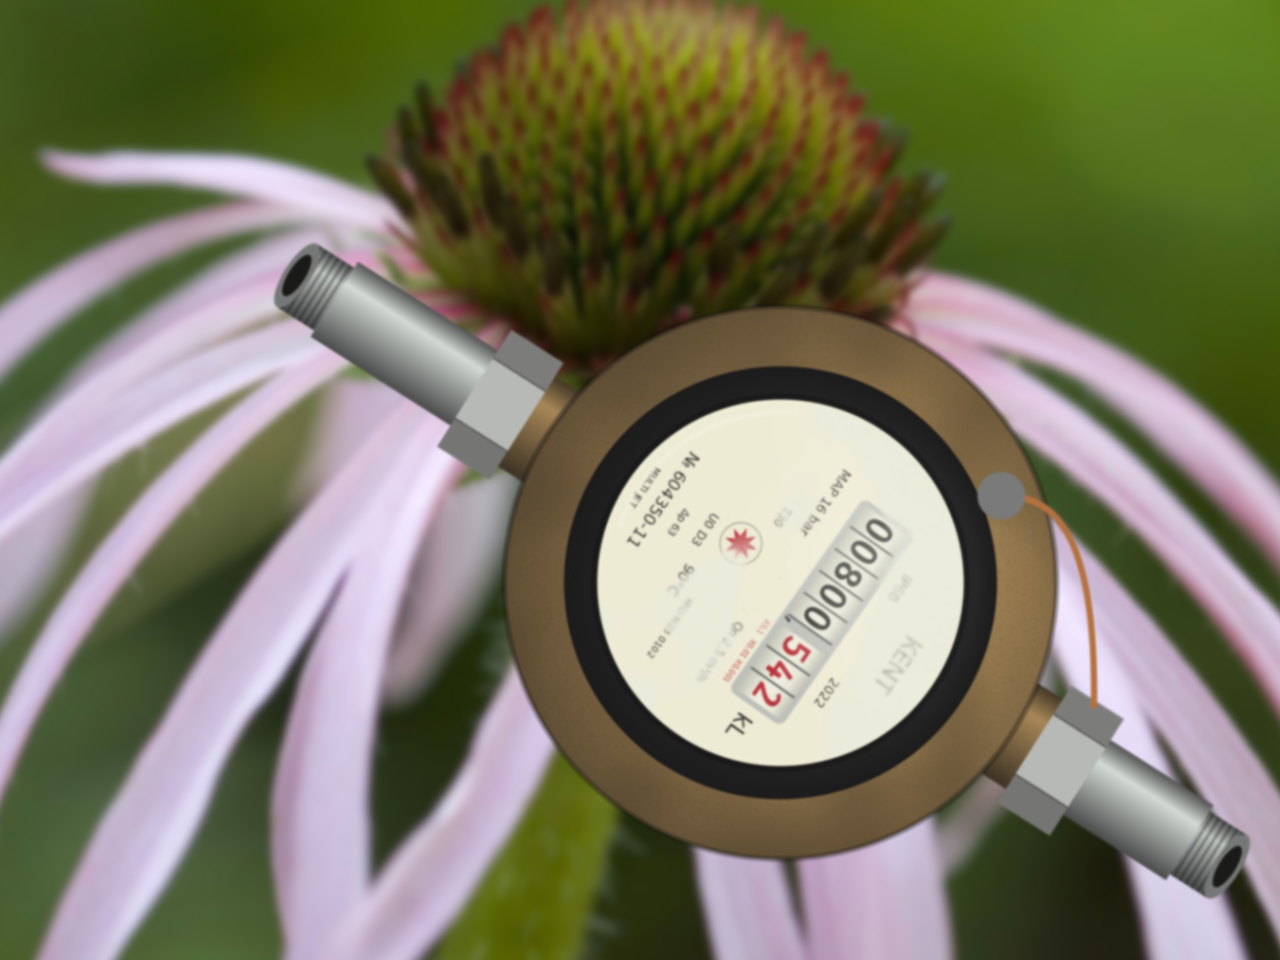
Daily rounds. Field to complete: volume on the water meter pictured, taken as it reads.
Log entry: 800.542 kL
